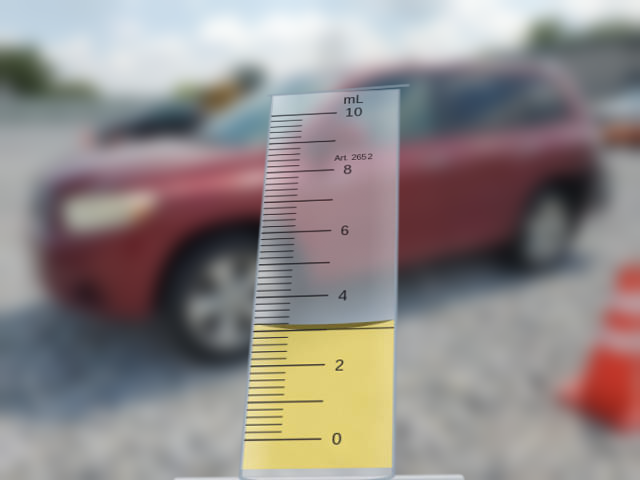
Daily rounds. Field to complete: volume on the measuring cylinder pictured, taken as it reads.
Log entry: 3 mL
